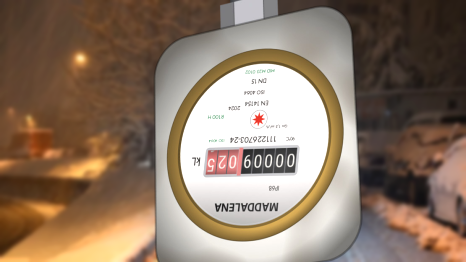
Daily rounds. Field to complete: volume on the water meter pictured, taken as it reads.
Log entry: 9.025 kL
